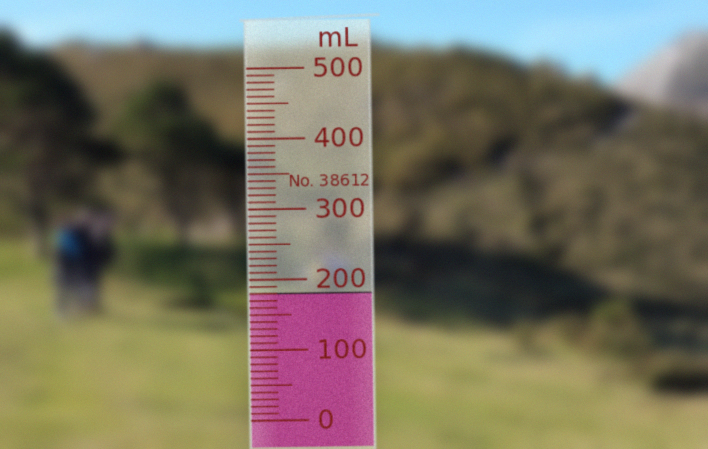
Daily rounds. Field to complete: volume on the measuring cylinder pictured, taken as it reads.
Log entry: 180 mL
